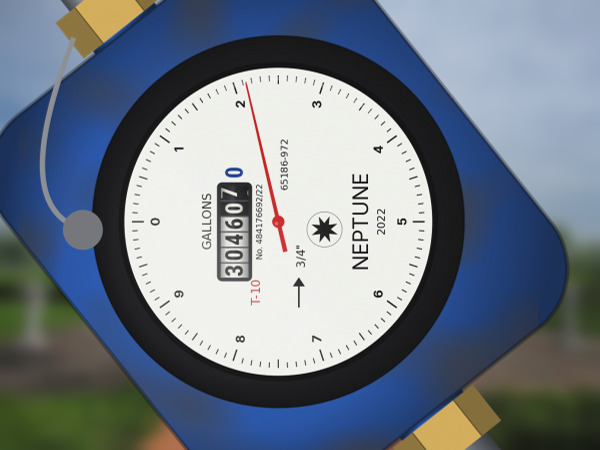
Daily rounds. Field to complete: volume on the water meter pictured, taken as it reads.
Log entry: 3046072.1 gal
